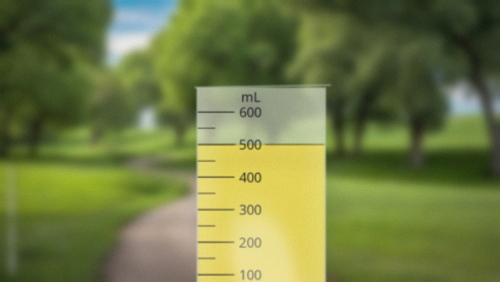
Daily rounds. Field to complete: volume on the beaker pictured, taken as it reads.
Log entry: 500 mL
